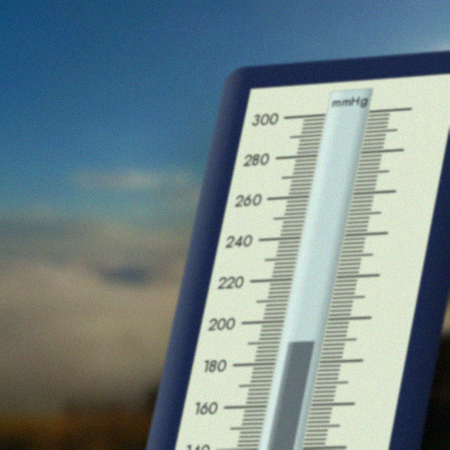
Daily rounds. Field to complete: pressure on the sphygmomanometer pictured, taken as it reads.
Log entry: 190 mmHg
